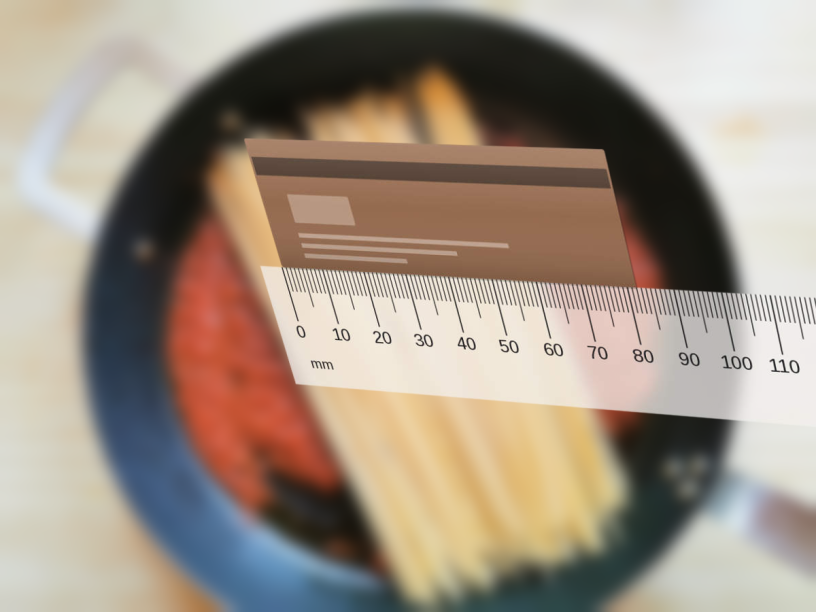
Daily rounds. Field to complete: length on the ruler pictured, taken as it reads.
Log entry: 82 mm
